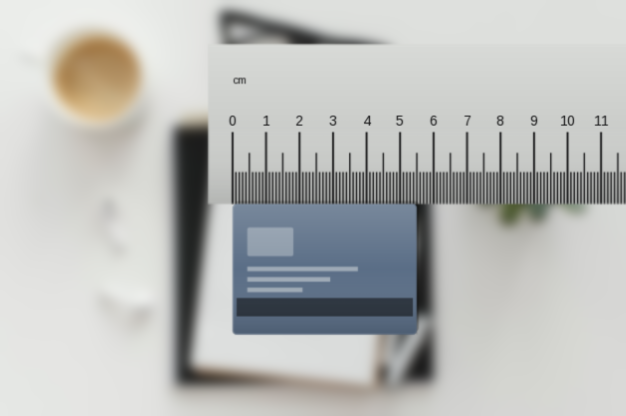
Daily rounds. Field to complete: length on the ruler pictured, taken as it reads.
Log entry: 5.5 cm
